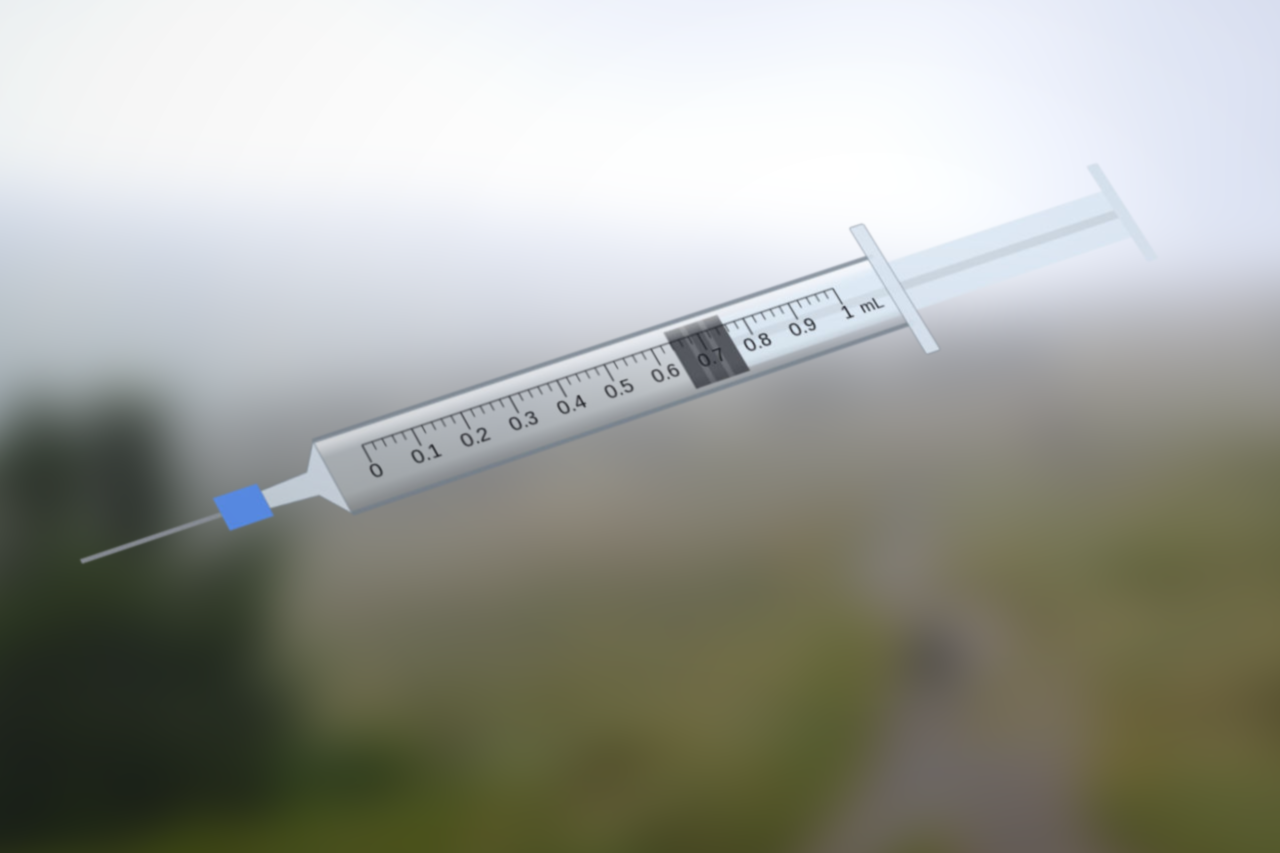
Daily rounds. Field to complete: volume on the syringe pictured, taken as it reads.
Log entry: 0.64 mL
